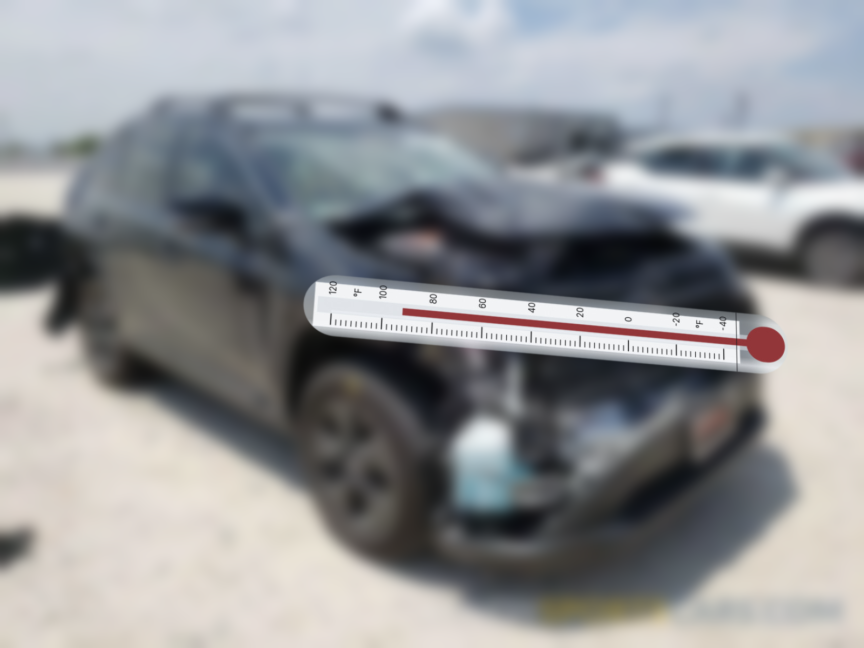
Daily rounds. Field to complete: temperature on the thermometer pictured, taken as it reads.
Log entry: 92 °F
